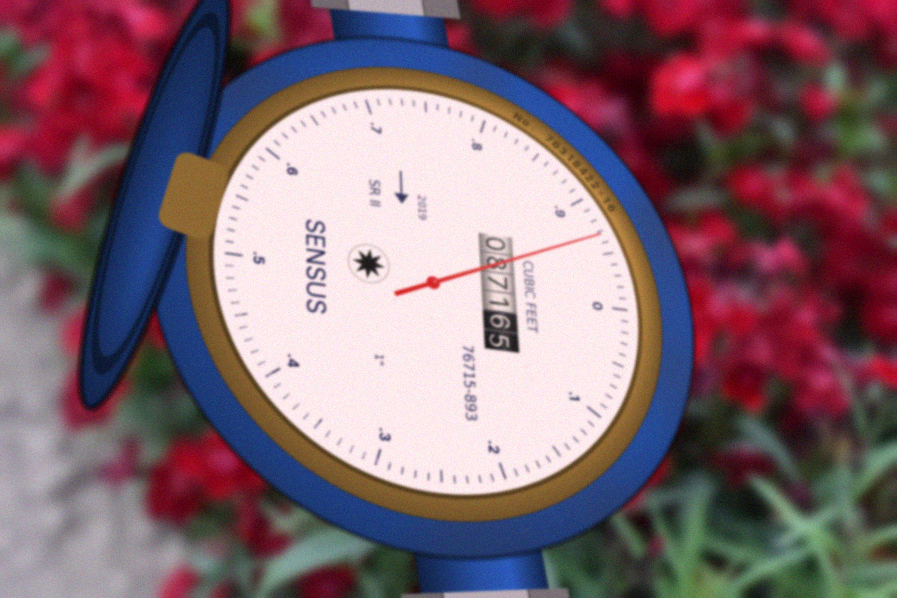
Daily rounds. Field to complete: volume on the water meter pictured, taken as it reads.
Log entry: 87164.93 ft³
